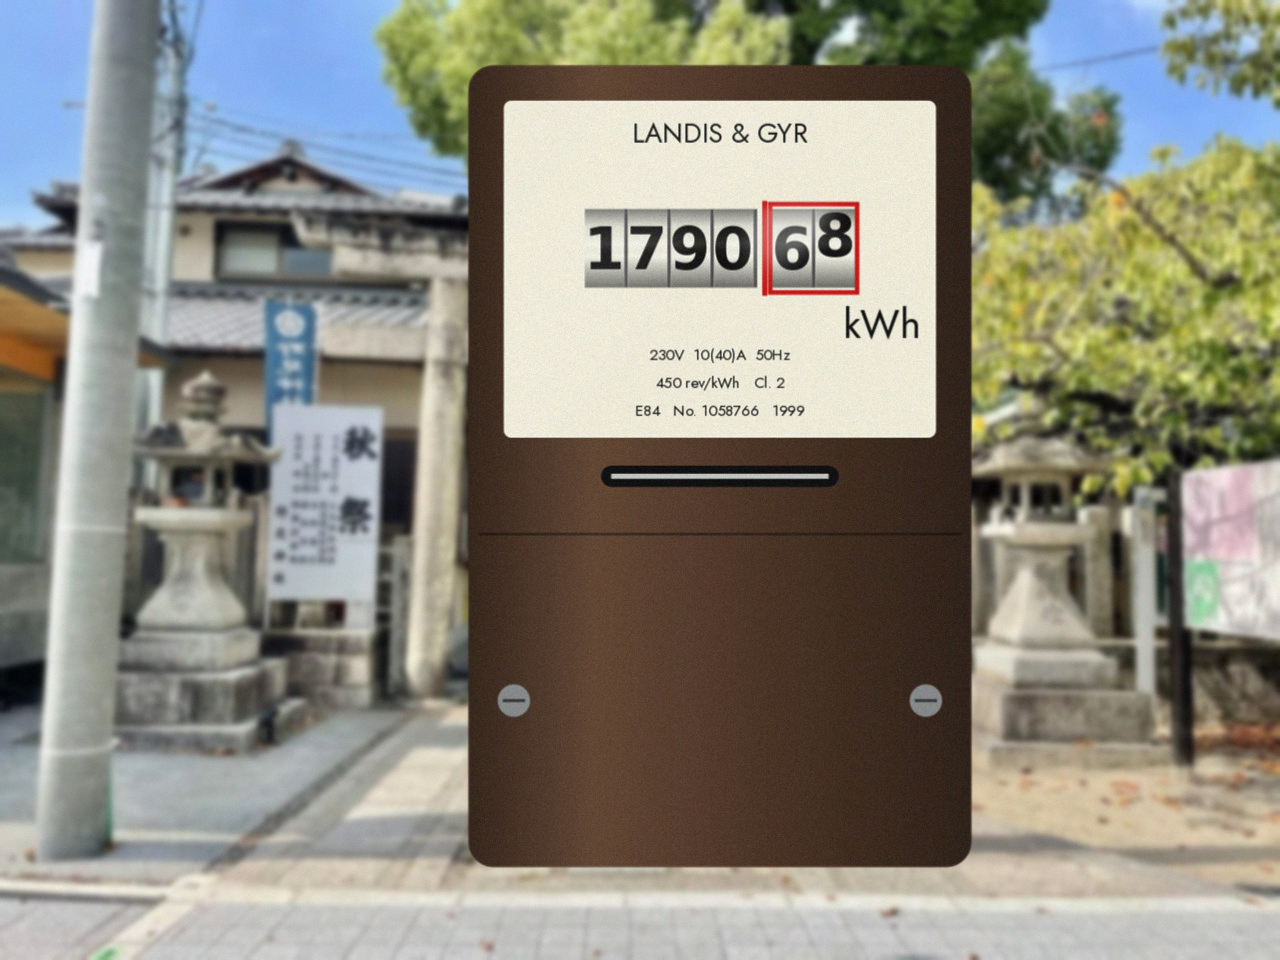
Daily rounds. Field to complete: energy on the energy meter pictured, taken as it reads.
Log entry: 1790.68 kWh
